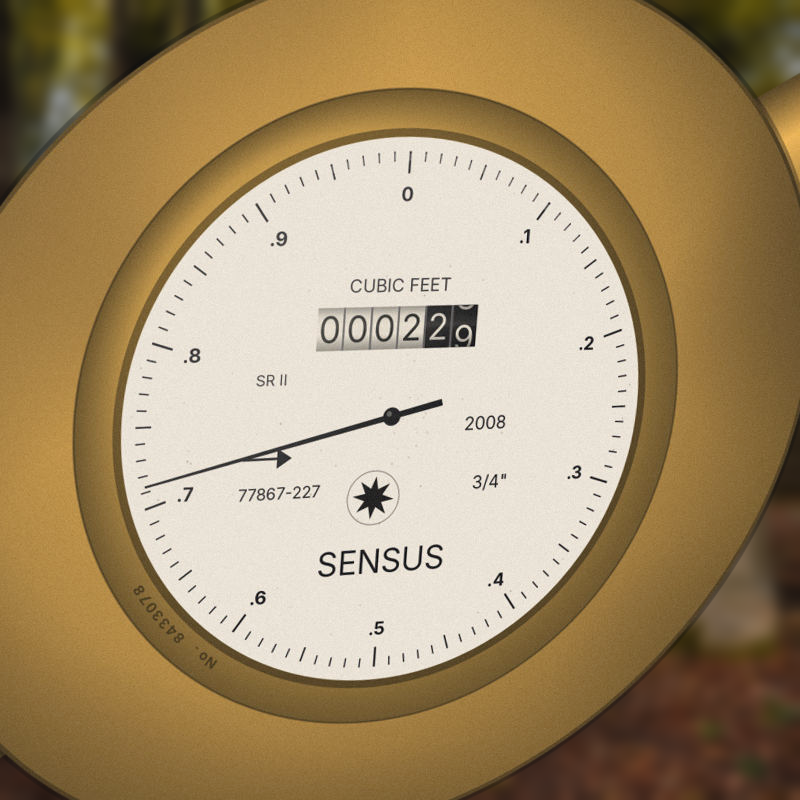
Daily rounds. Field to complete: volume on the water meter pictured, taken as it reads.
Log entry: 228.71 ft³
